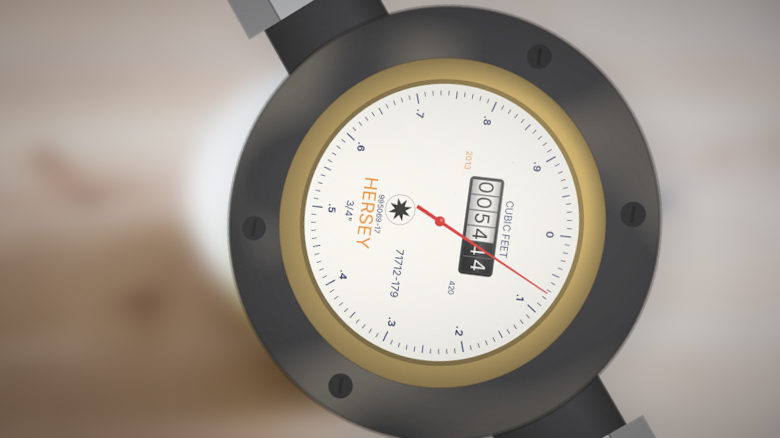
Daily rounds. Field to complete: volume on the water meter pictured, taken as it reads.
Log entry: 5444.07 ft³
